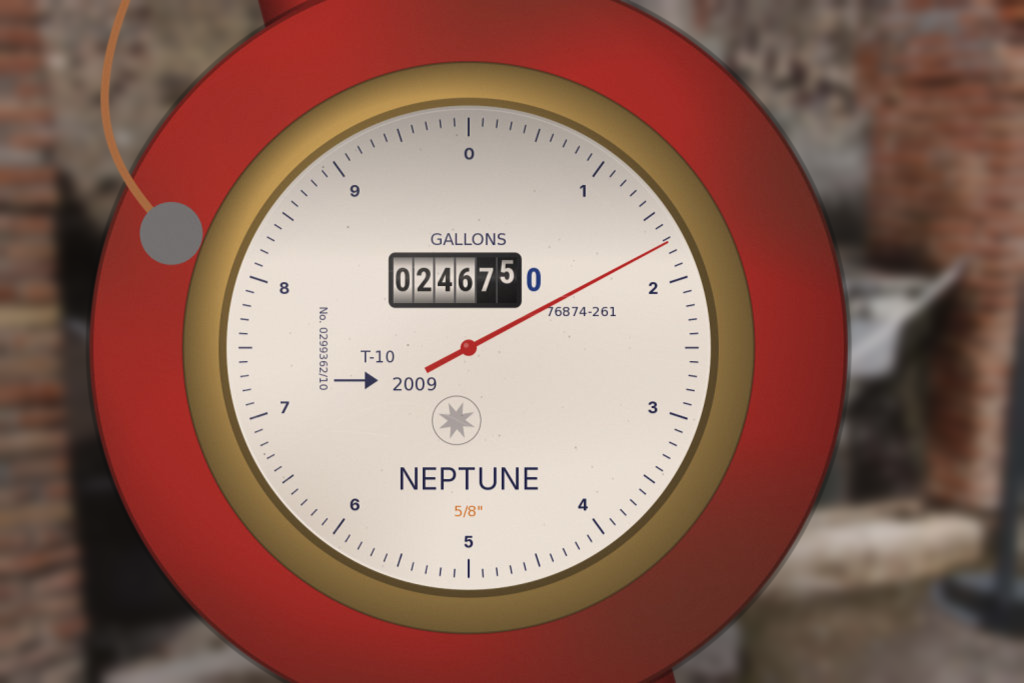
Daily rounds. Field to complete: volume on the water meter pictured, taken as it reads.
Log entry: 246751.7 gal
